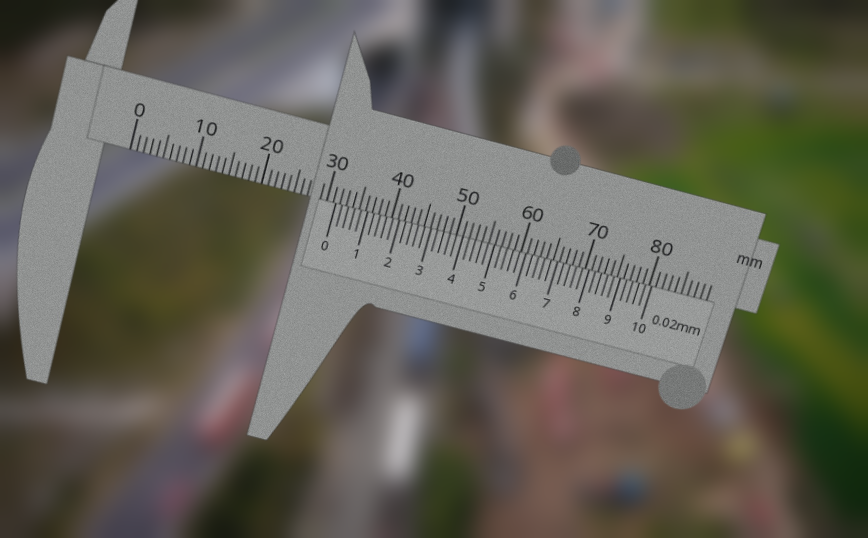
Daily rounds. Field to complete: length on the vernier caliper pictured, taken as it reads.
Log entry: 31.4 mm
